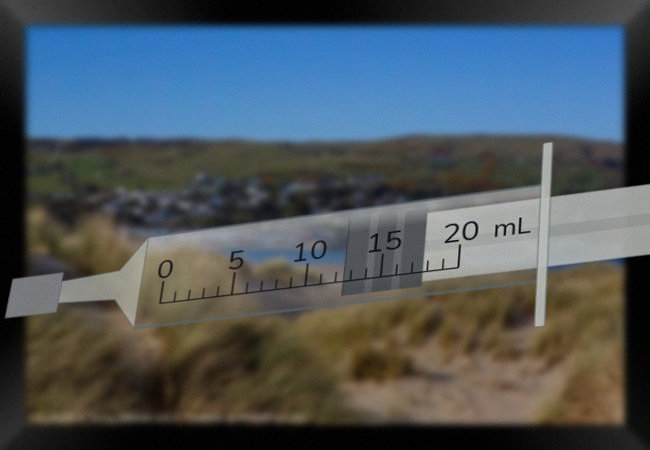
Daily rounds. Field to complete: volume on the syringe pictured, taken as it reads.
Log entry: 12.5 mL
